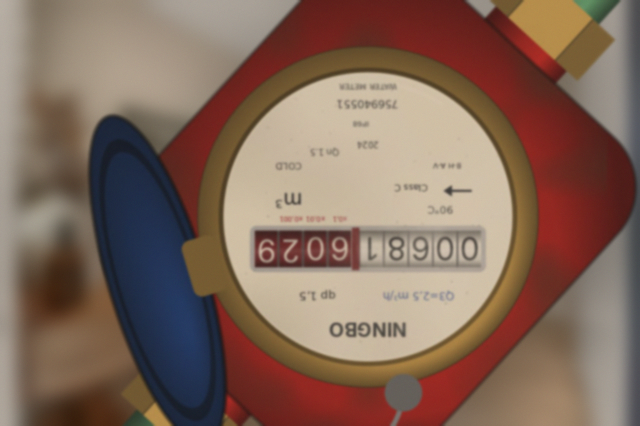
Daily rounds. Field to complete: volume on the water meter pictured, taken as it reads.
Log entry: 681.6029 m³
